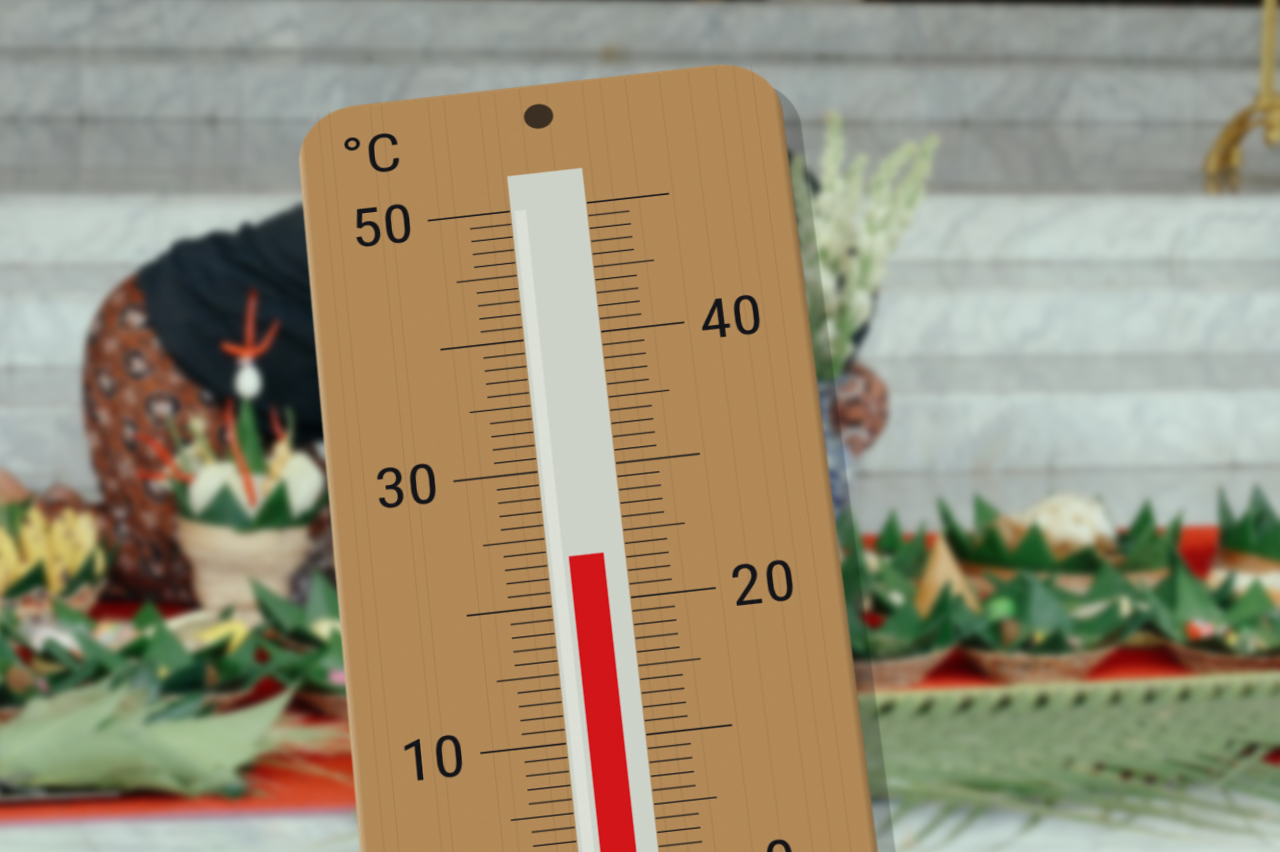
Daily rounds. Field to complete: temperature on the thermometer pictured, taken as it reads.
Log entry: 23.5 °C
